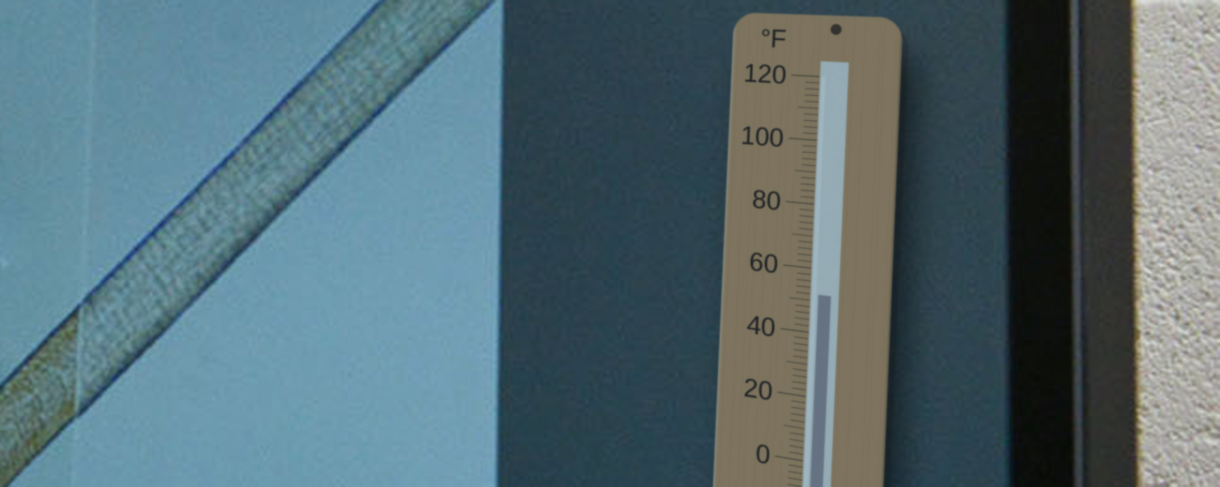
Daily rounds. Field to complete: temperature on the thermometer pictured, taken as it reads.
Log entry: 52 °F
